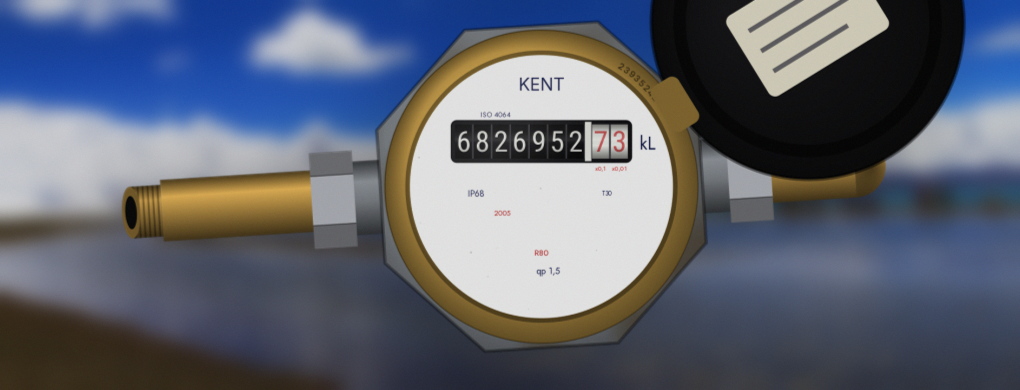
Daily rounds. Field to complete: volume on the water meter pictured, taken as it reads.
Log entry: 6826952.73 kL
